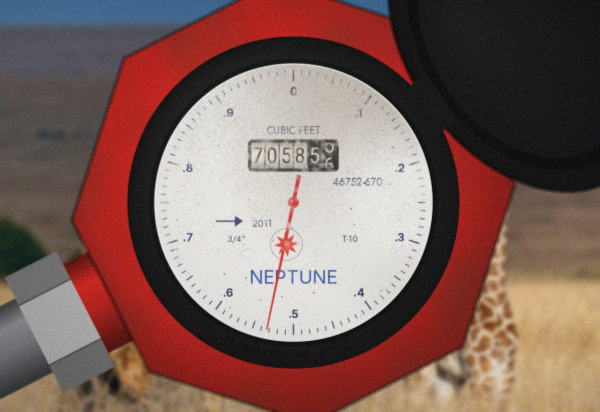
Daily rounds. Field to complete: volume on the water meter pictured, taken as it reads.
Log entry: 705855.53 ft³
